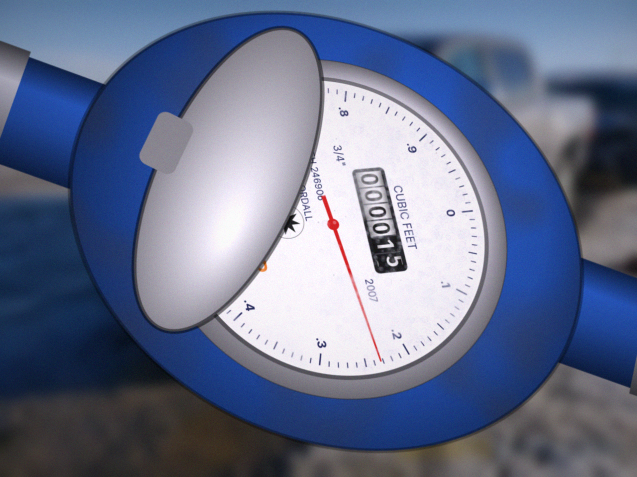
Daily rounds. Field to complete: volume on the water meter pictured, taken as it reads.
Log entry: 15.23 ft³
